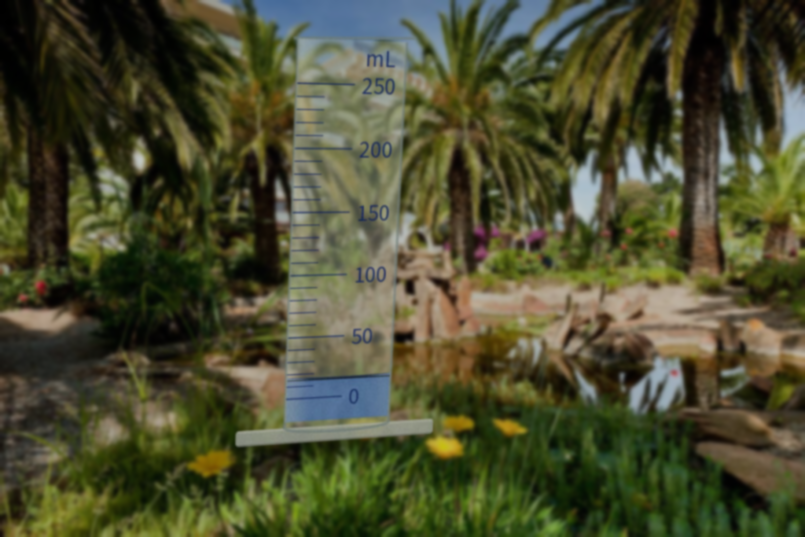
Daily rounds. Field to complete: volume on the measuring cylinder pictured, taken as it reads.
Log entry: 15 mL
